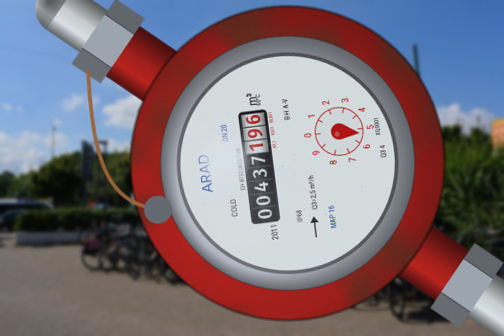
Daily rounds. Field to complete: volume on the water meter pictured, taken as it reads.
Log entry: 437.1965 m³
